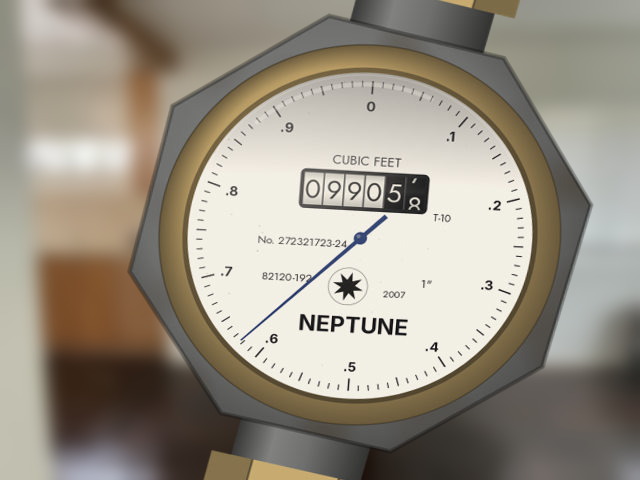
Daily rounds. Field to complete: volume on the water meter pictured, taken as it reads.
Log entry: 99057.62 ft³
